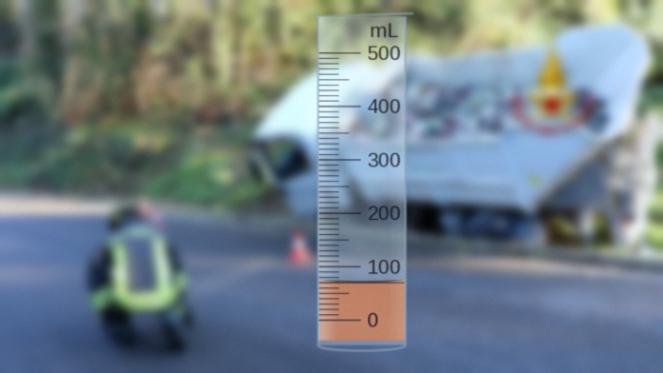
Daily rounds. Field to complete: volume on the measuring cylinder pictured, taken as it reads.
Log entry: 70 mL
